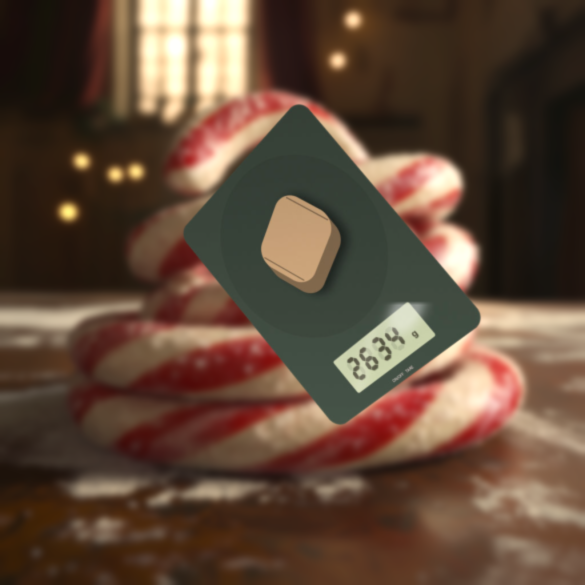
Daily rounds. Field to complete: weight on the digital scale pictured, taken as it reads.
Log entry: 2634 g
